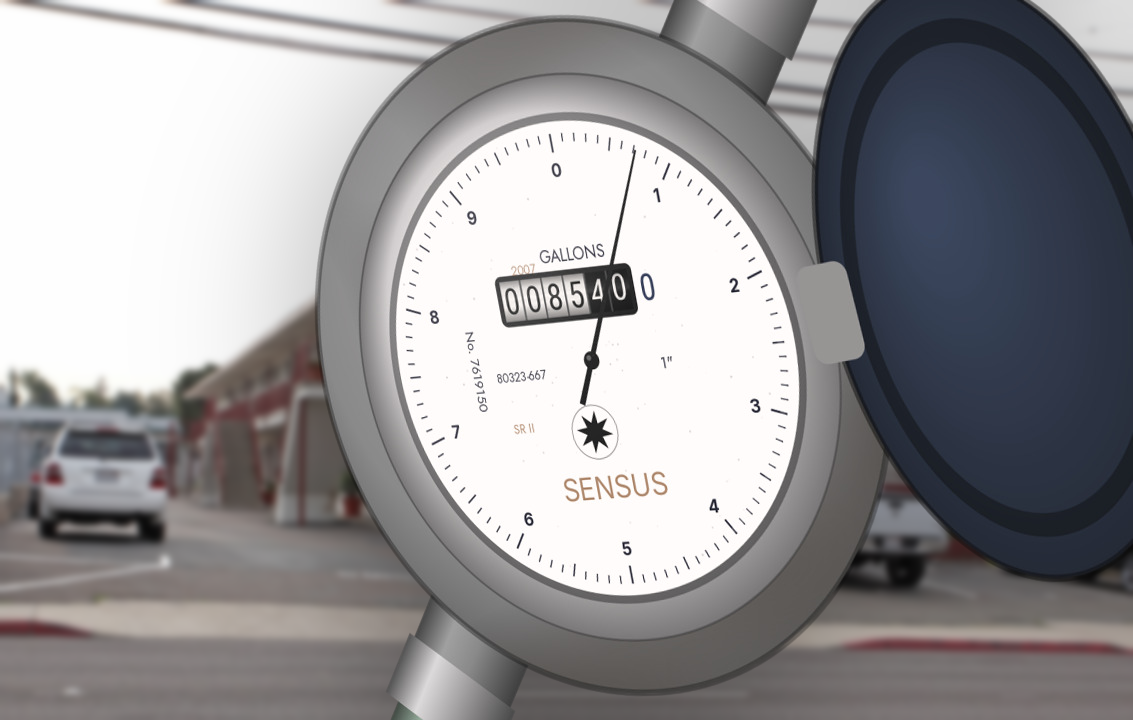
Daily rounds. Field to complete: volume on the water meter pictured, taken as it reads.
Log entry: 85400.7 gal
